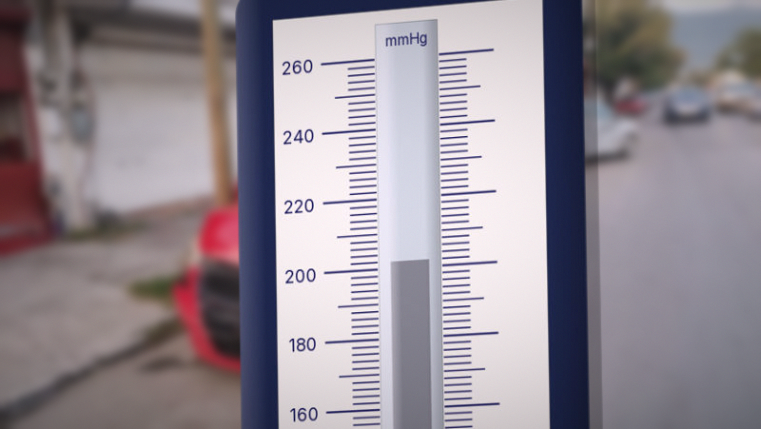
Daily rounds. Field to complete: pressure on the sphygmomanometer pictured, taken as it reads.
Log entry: 202 mmHg
